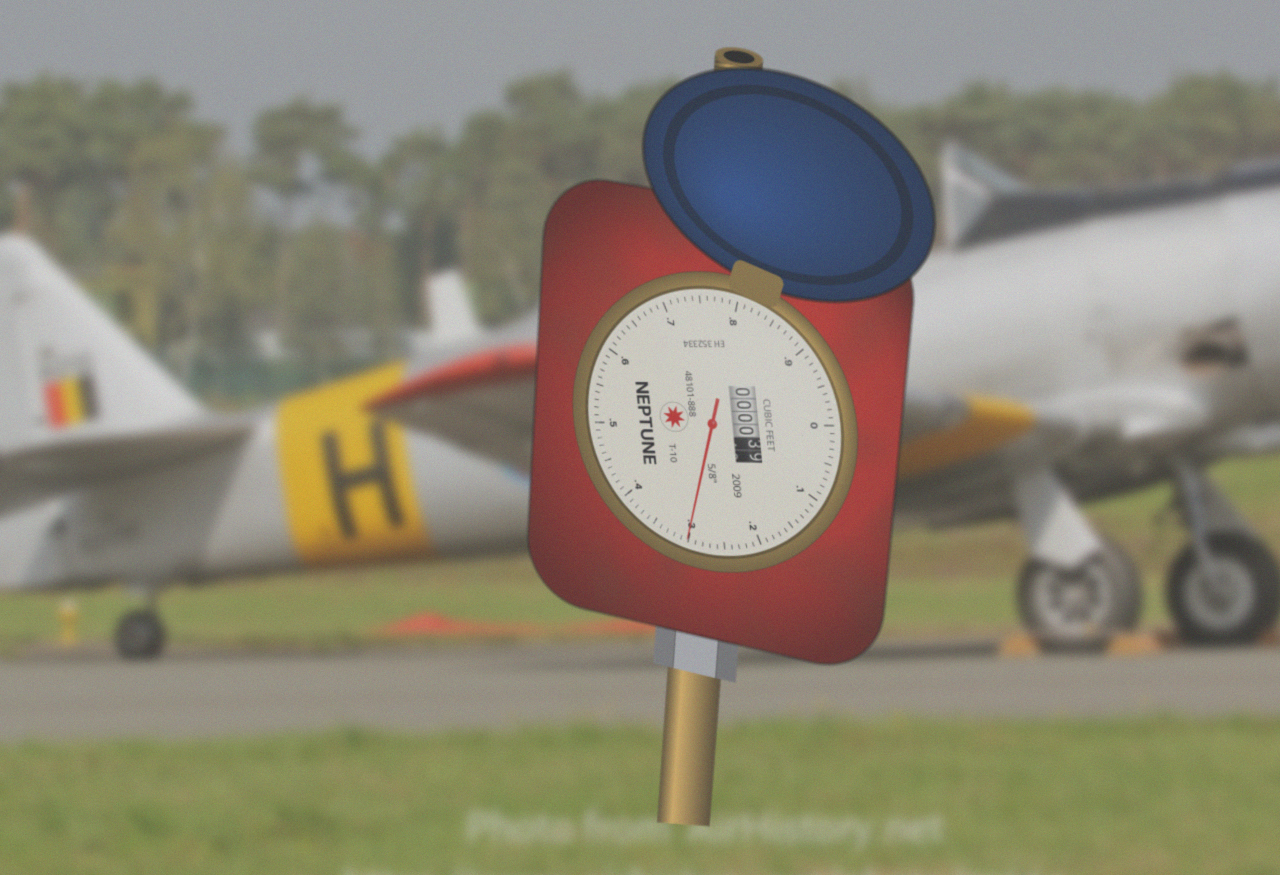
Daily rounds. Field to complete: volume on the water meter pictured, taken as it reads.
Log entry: 39.30 ft³
